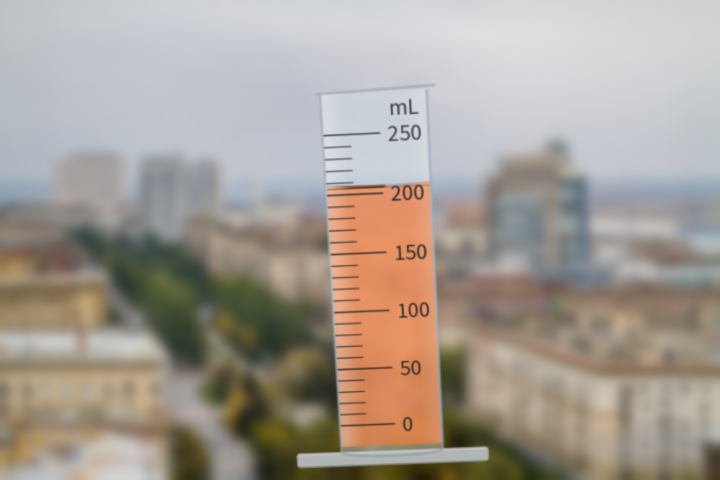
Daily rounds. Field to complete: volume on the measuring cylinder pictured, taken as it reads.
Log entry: 205 mL
